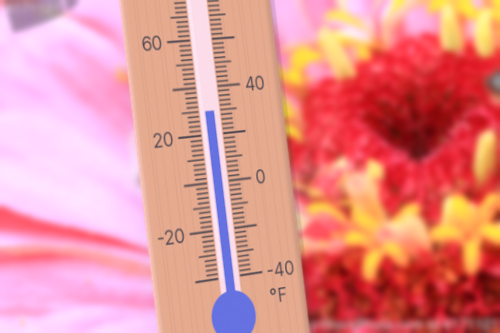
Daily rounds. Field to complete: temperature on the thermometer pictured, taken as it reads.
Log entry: 30 °F
